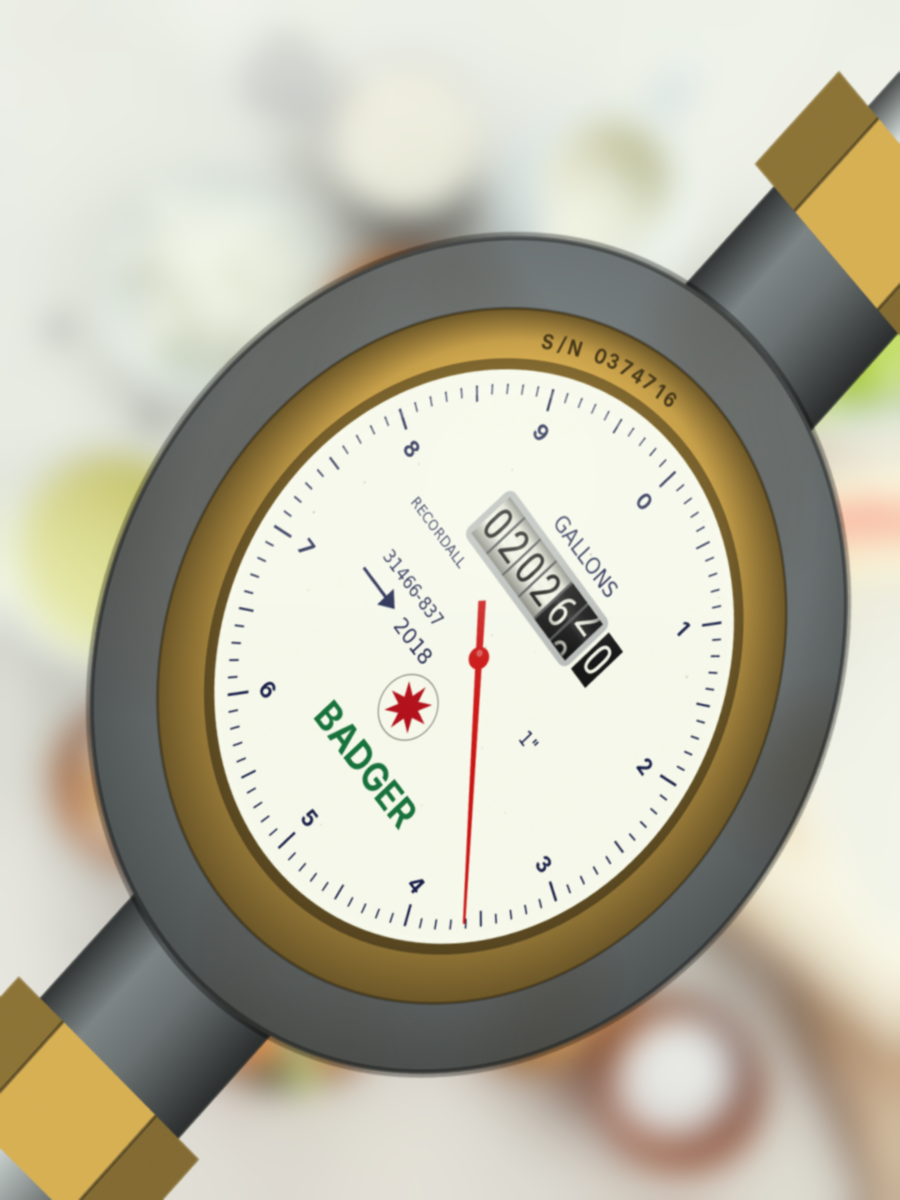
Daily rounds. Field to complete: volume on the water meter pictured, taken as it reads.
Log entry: 202623.6 gal
